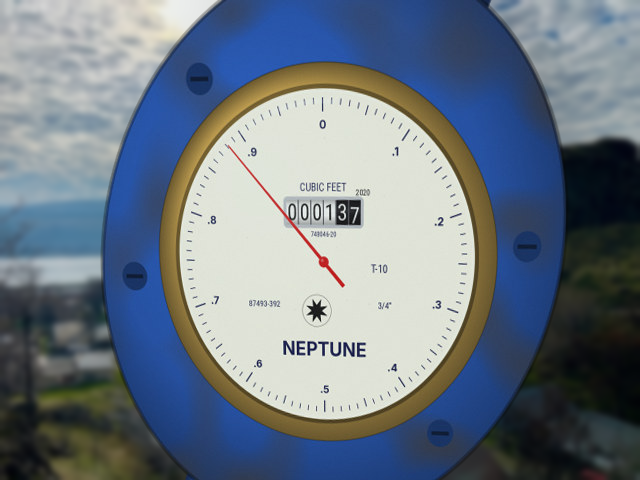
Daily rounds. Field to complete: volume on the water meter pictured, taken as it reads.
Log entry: 136.88 ft³
